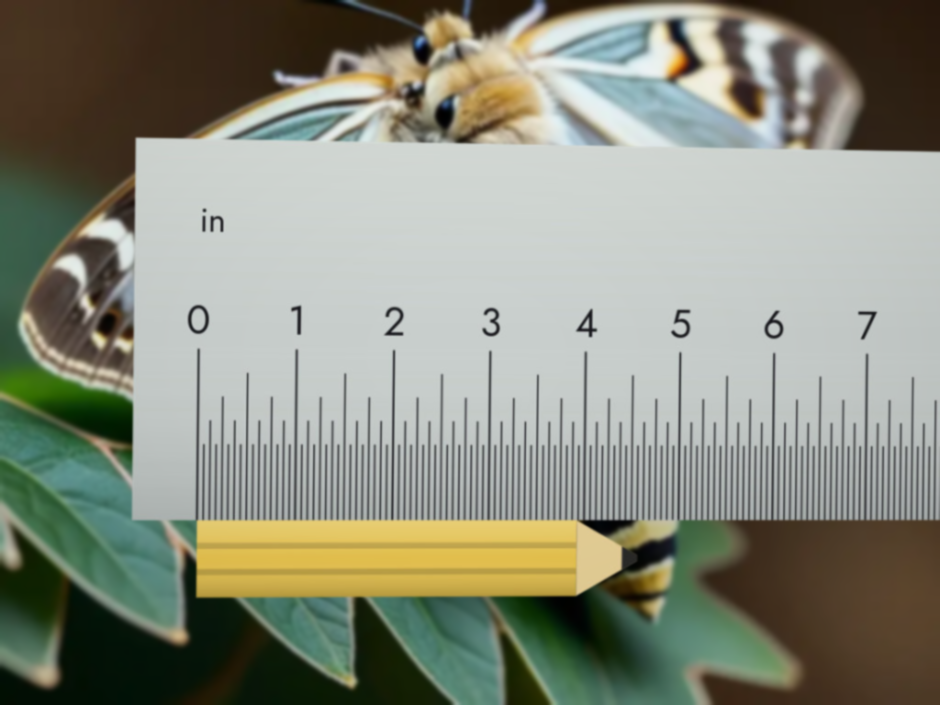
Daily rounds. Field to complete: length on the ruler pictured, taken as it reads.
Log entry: 4.5625 in
